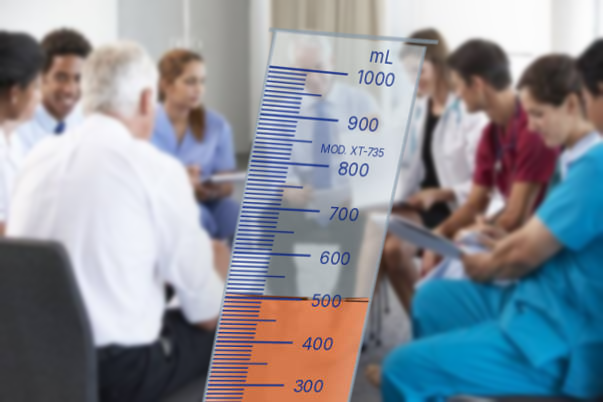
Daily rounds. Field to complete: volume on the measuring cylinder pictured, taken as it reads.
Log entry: 500 mL
